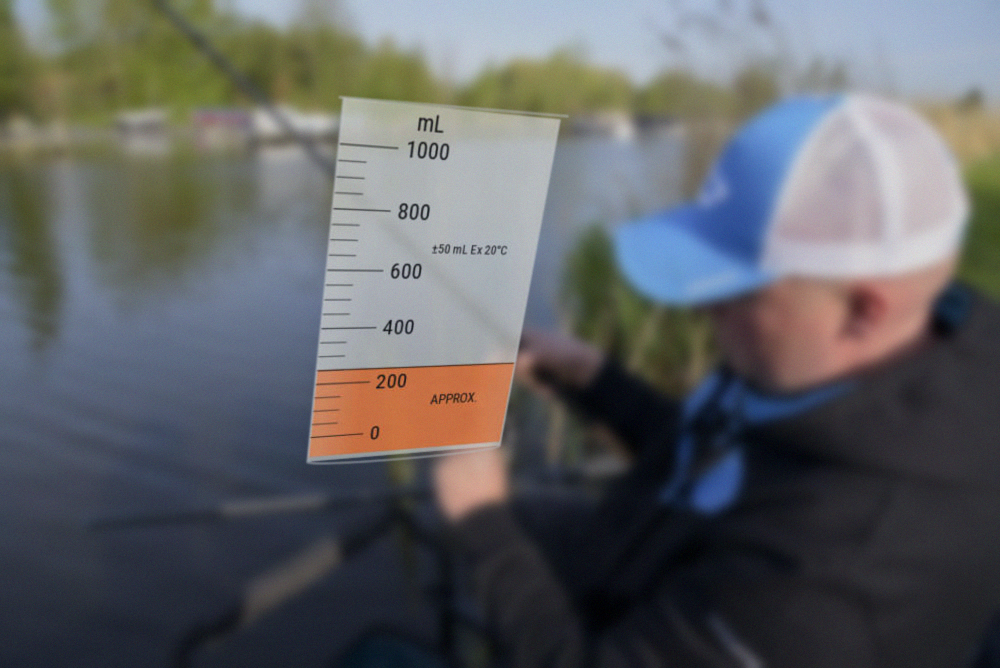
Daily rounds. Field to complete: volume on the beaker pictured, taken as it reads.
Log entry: 250 mL
